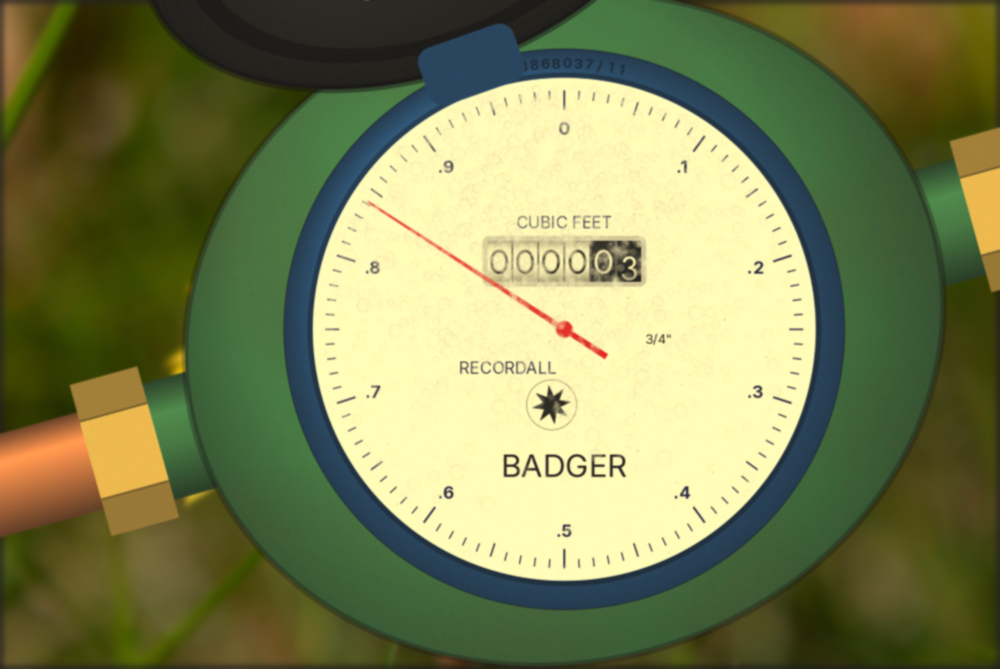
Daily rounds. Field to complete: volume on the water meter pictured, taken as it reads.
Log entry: 2.84 ft³
